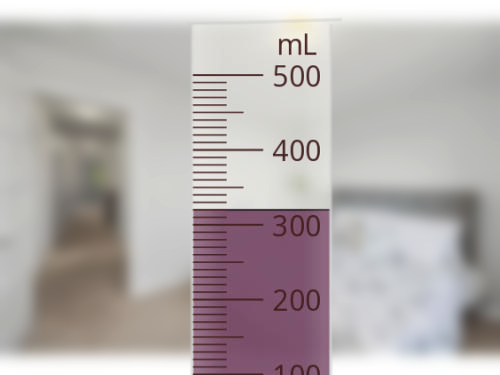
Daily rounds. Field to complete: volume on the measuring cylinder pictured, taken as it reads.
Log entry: 320 mL
